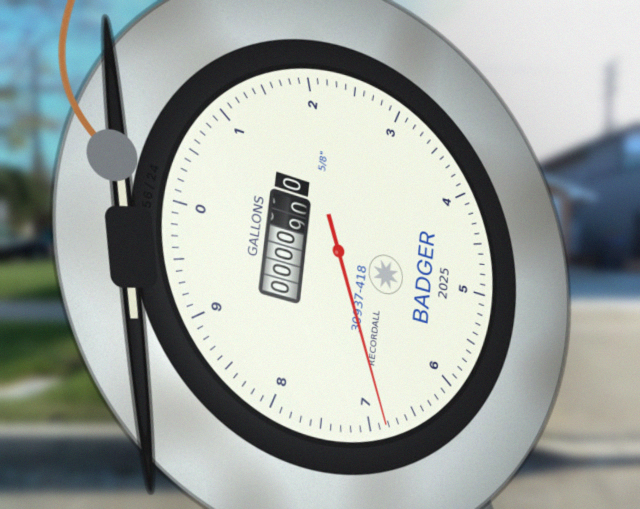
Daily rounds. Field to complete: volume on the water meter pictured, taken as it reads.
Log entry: 896.8 gal
